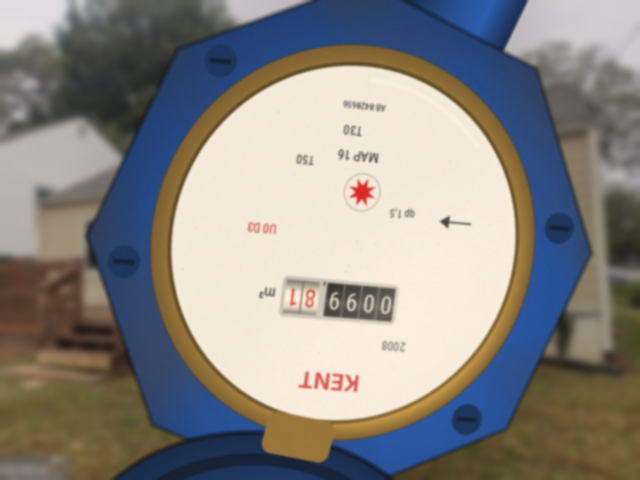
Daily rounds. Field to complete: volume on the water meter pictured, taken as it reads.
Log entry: 99.81 m³
